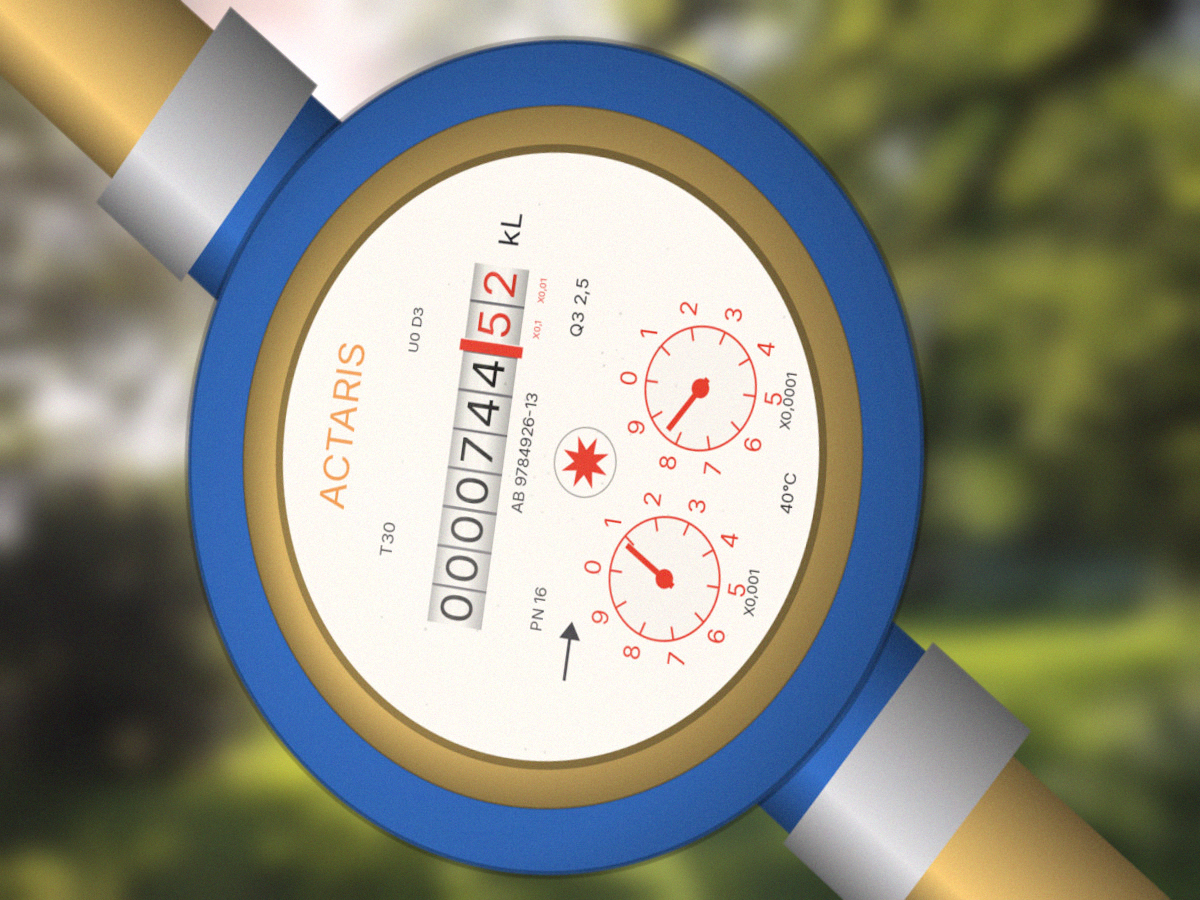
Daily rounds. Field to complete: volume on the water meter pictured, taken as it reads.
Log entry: 744.5208 kL
